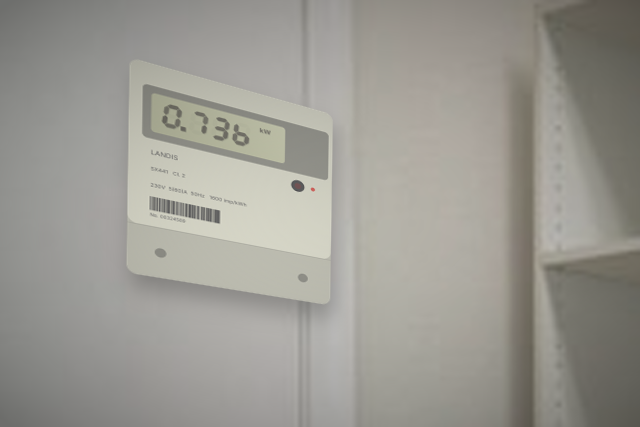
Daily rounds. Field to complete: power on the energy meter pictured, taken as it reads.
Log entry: 0.736 kW
